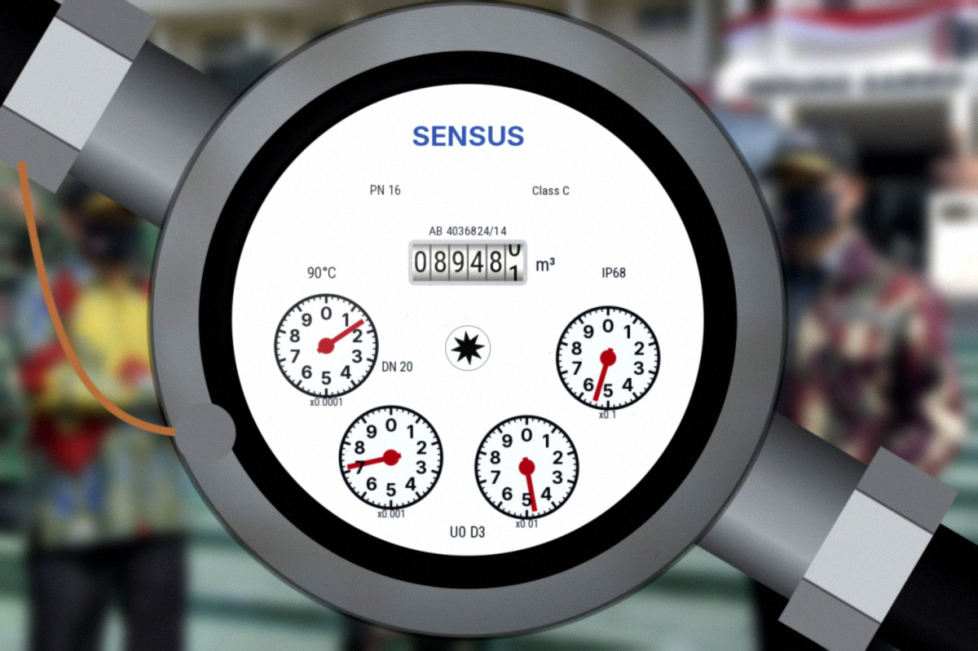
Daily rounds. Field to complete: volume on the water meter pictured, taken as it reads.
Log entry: 89480.5471 m³
